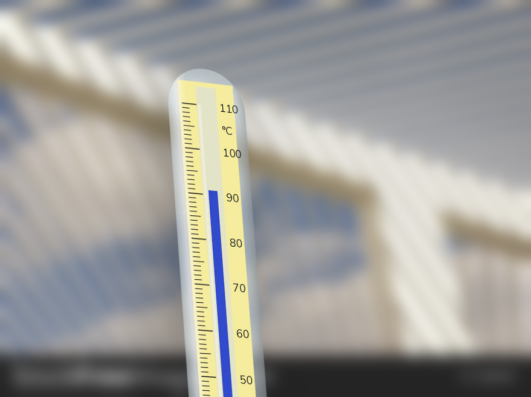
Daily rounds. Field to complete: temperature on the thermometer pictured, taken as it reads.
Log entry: 91 °C
